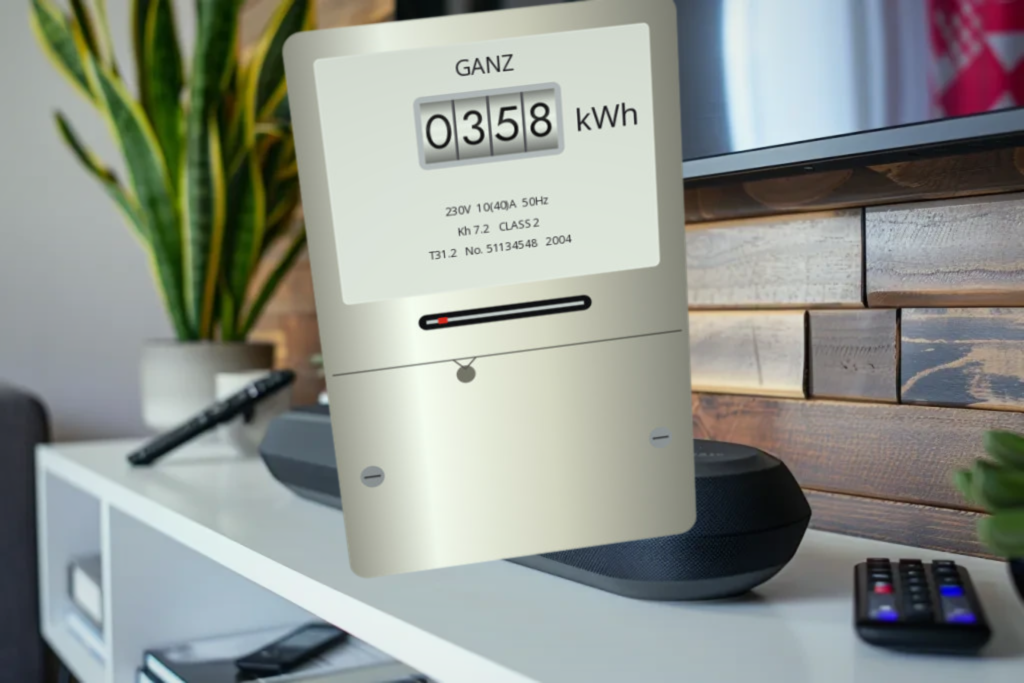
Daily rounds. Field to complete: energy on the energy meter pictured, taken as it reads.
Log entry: 358 kWh
